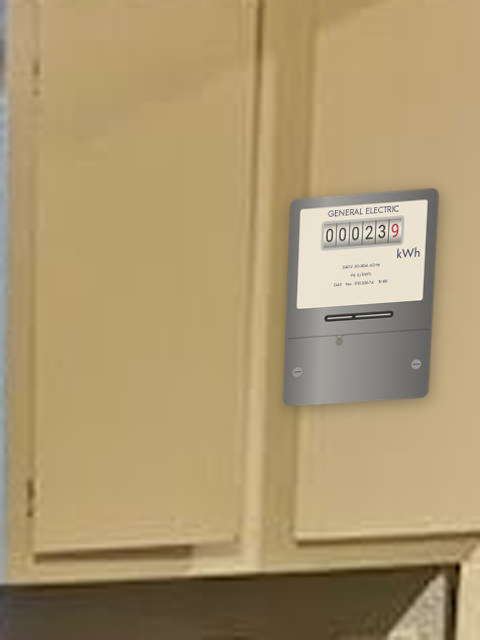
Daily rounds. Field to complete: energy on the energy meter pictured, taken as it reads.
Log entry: 23.9 kWh
